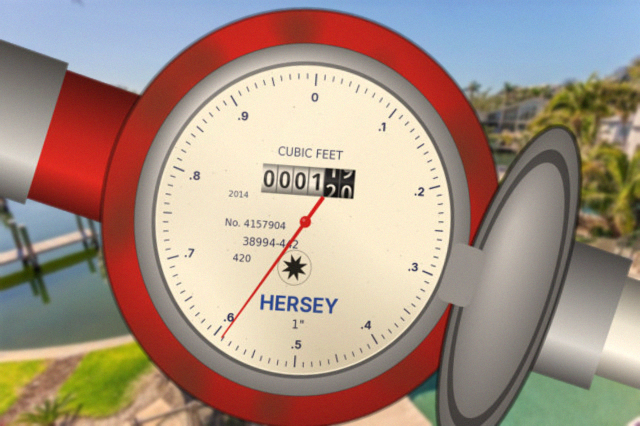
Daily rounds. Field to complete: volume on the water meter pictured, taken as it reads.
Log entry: 119.59 ft³
